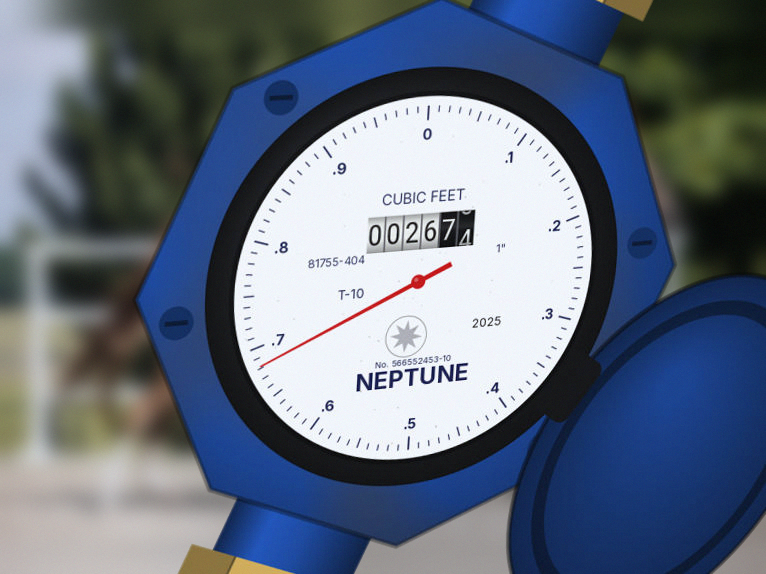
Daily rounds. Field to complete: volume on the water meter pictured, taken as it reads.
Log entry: 2673.68 ft³
